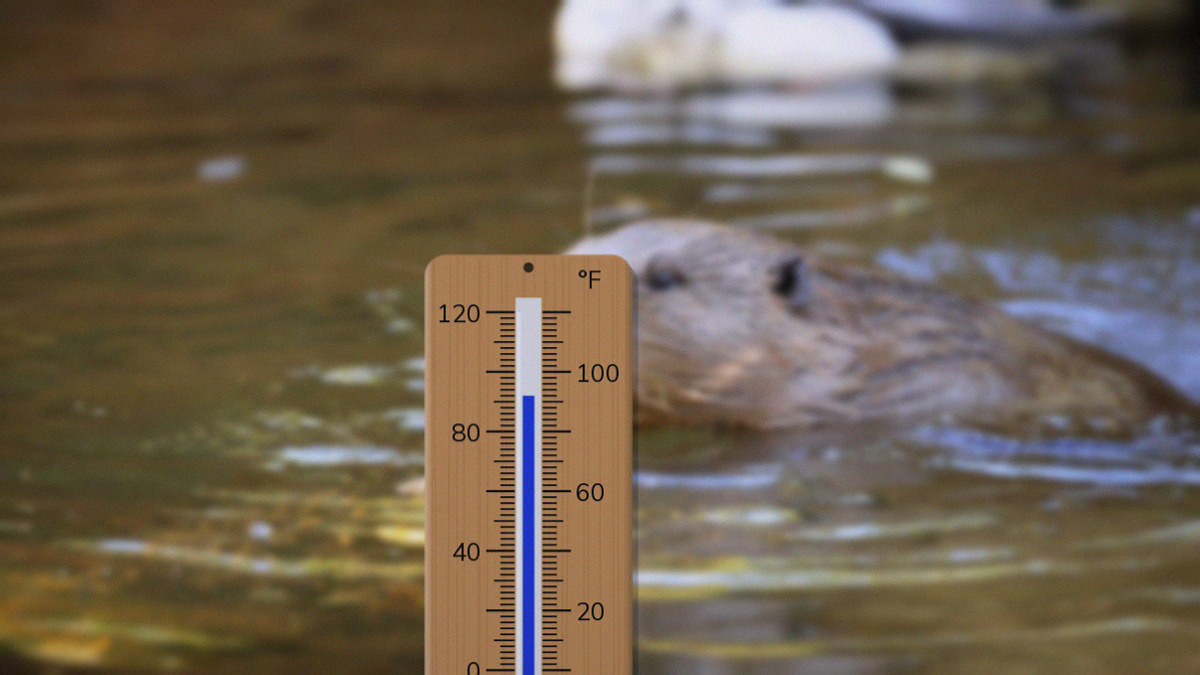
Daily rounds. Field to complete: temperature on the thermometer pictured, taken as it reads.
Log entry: 92 °F
